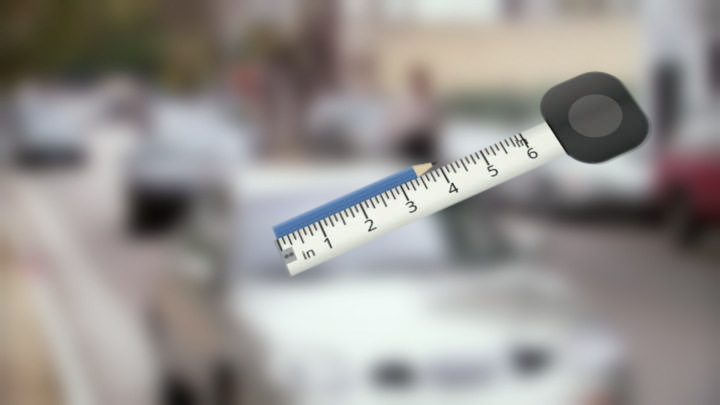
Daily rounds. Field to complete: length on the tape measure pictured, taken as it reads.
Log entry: 4 in
